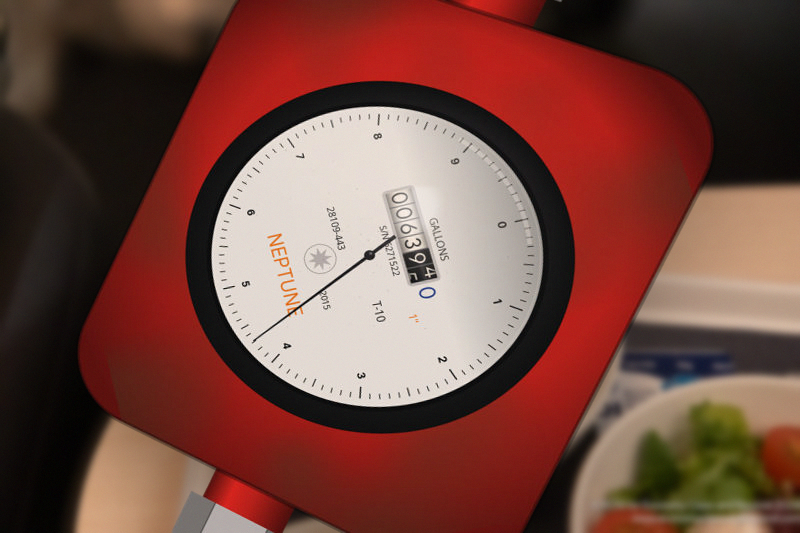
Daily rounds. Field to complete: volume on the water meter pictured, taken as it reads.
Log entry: 63944.3 gal
